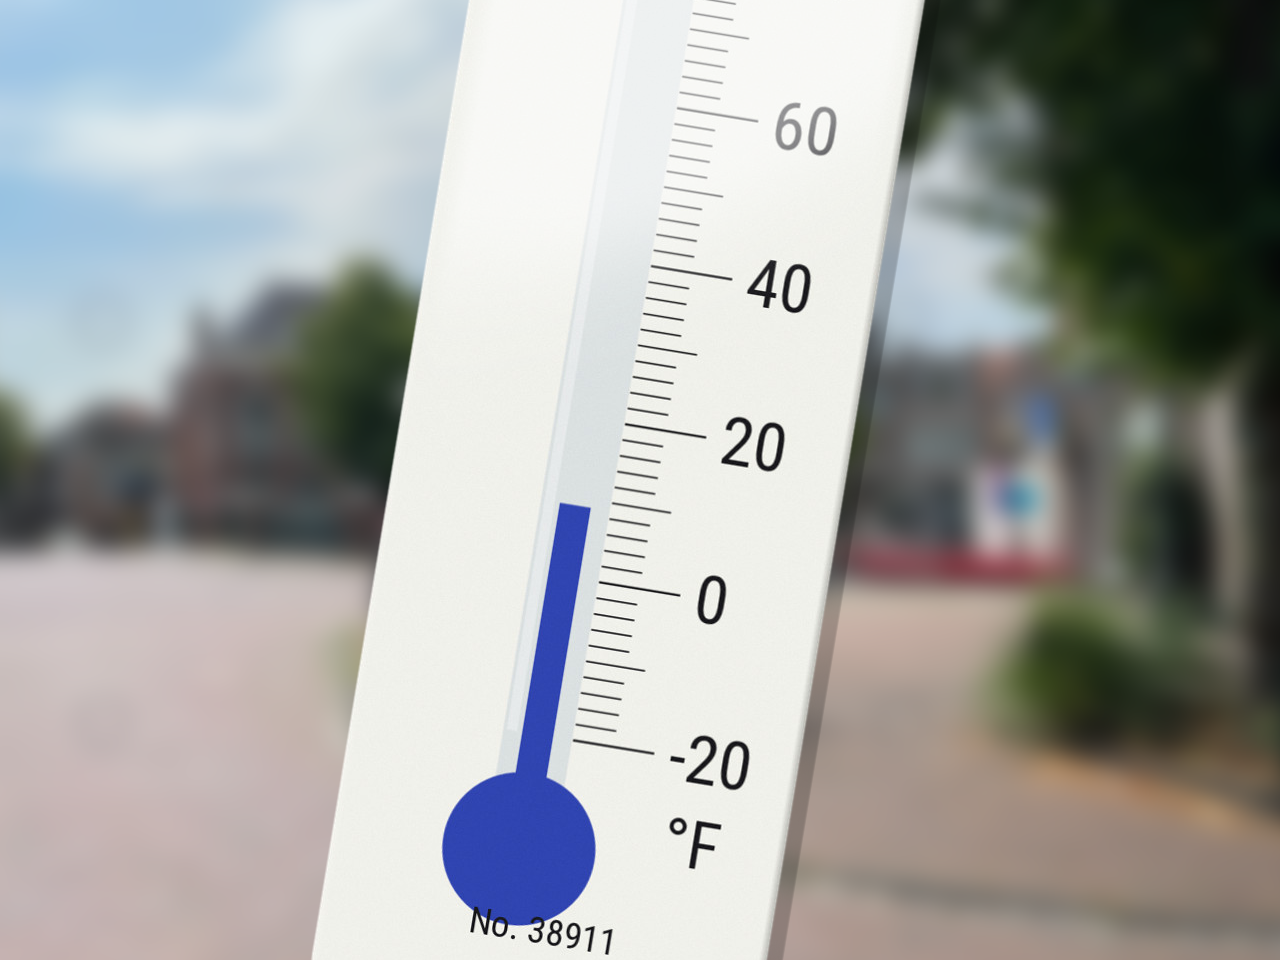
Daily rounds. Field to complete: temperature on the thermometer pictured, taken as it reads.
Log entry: 9 °F
